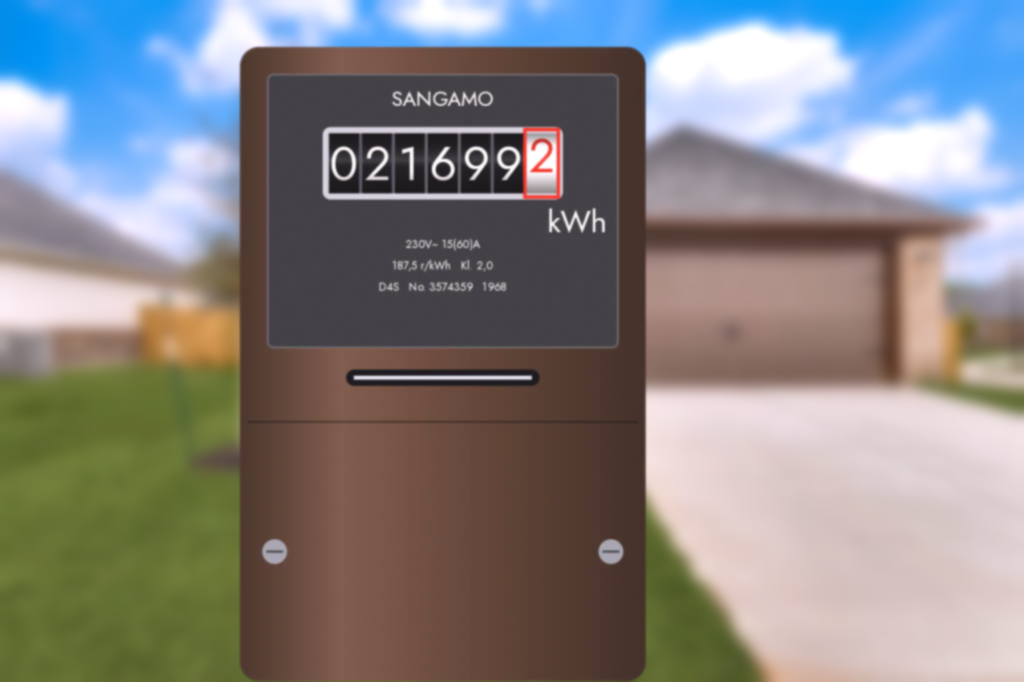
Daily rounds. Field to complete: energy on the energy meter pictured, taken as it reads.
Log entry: 21699.2 kWh
